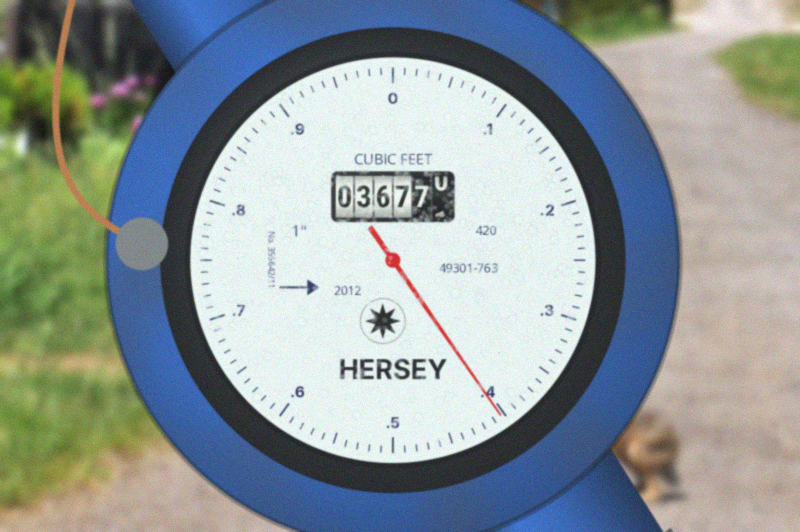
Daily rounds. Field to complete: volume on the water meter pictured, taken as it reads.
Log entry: 36770.40 ft³
